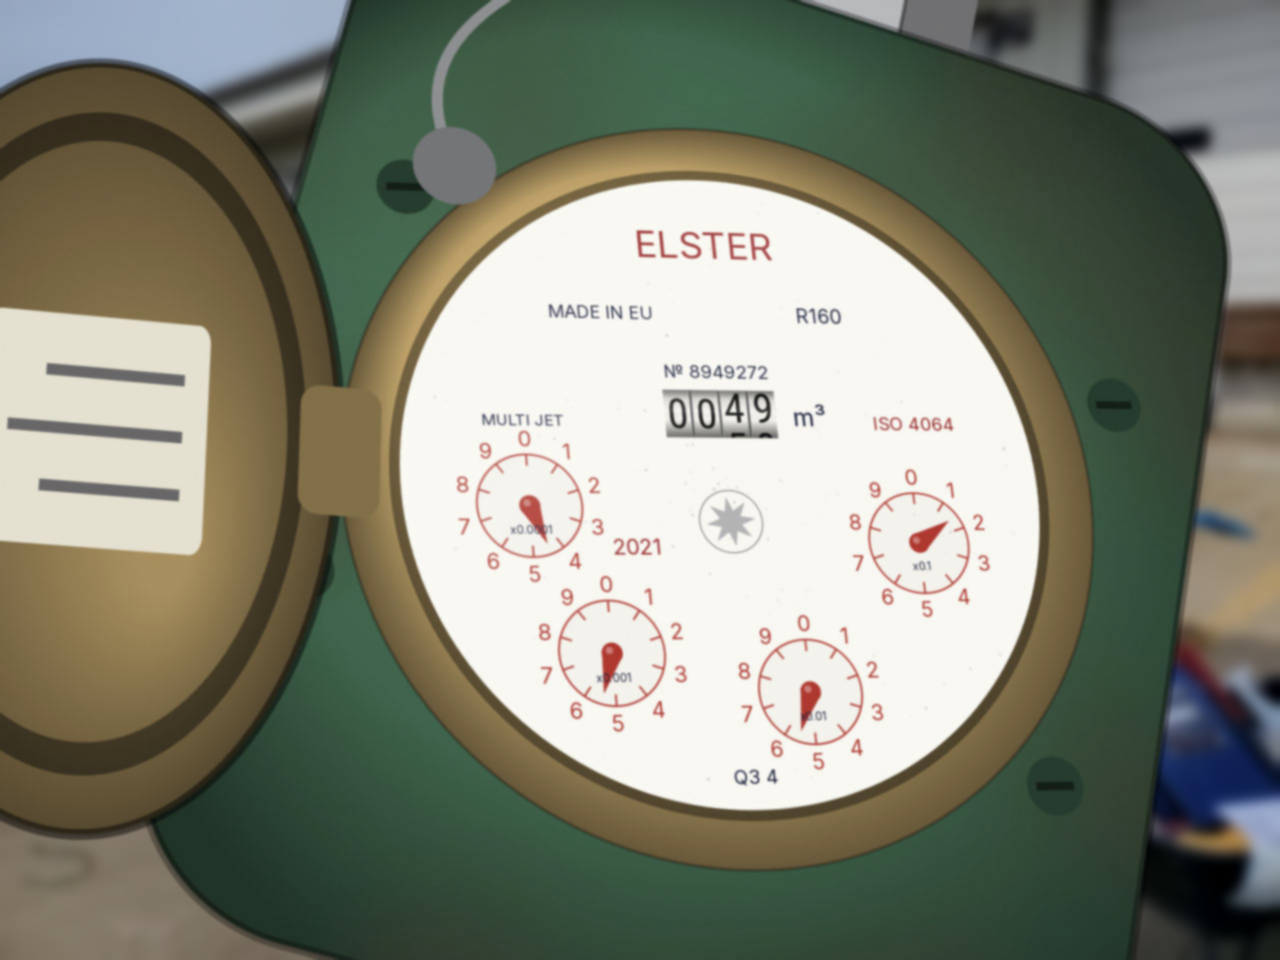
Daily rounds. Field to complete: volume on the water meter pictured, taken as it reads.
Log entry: 49.1554 m³
